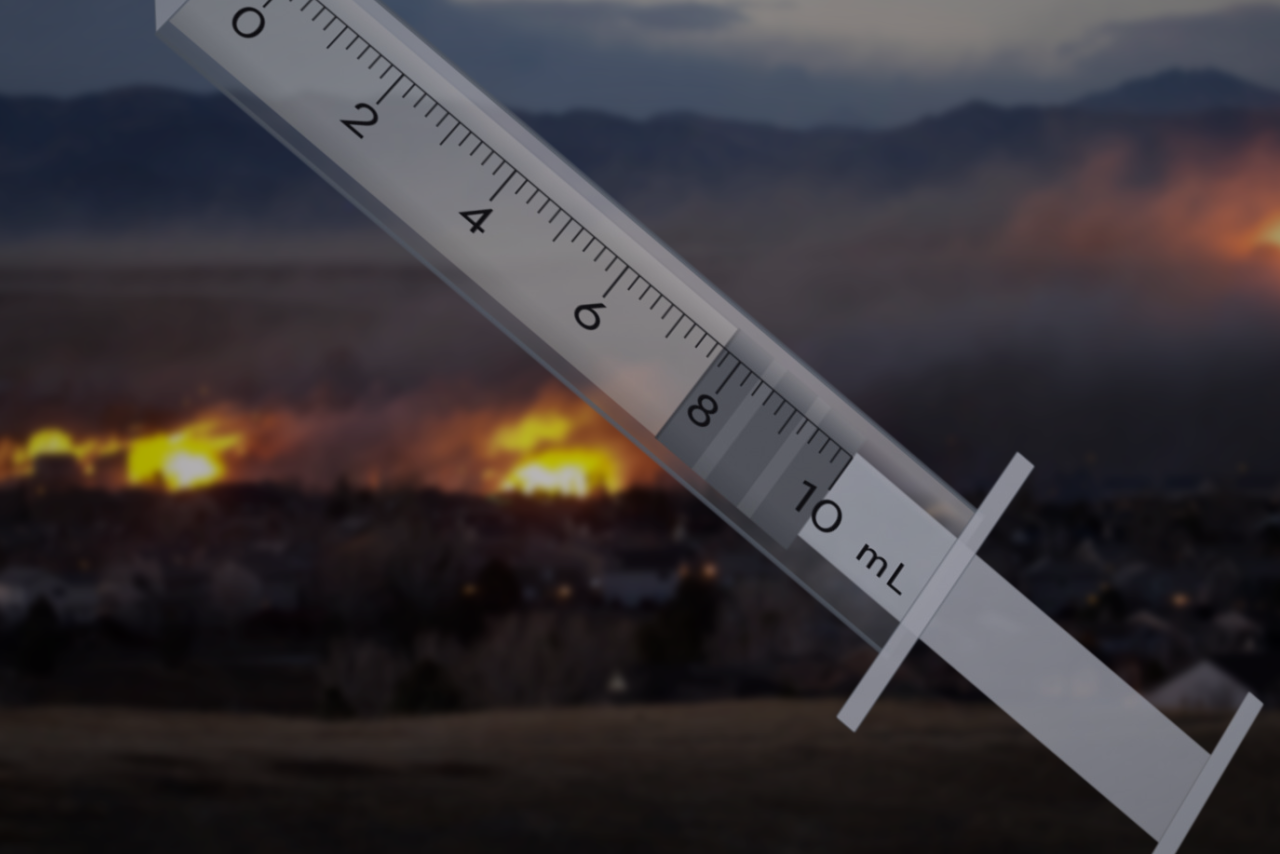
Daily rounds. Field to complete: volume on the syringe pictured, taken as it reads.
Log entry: 7.7 mL
